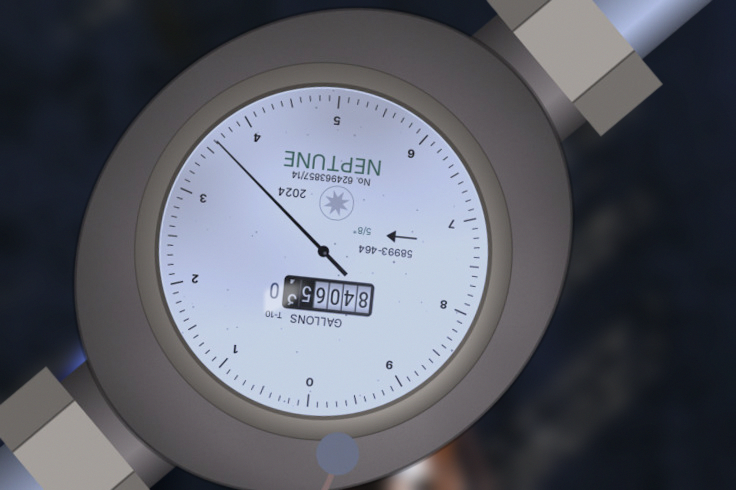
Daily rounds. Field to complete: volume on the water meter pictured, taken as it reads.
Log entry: 8406533.6 gal
